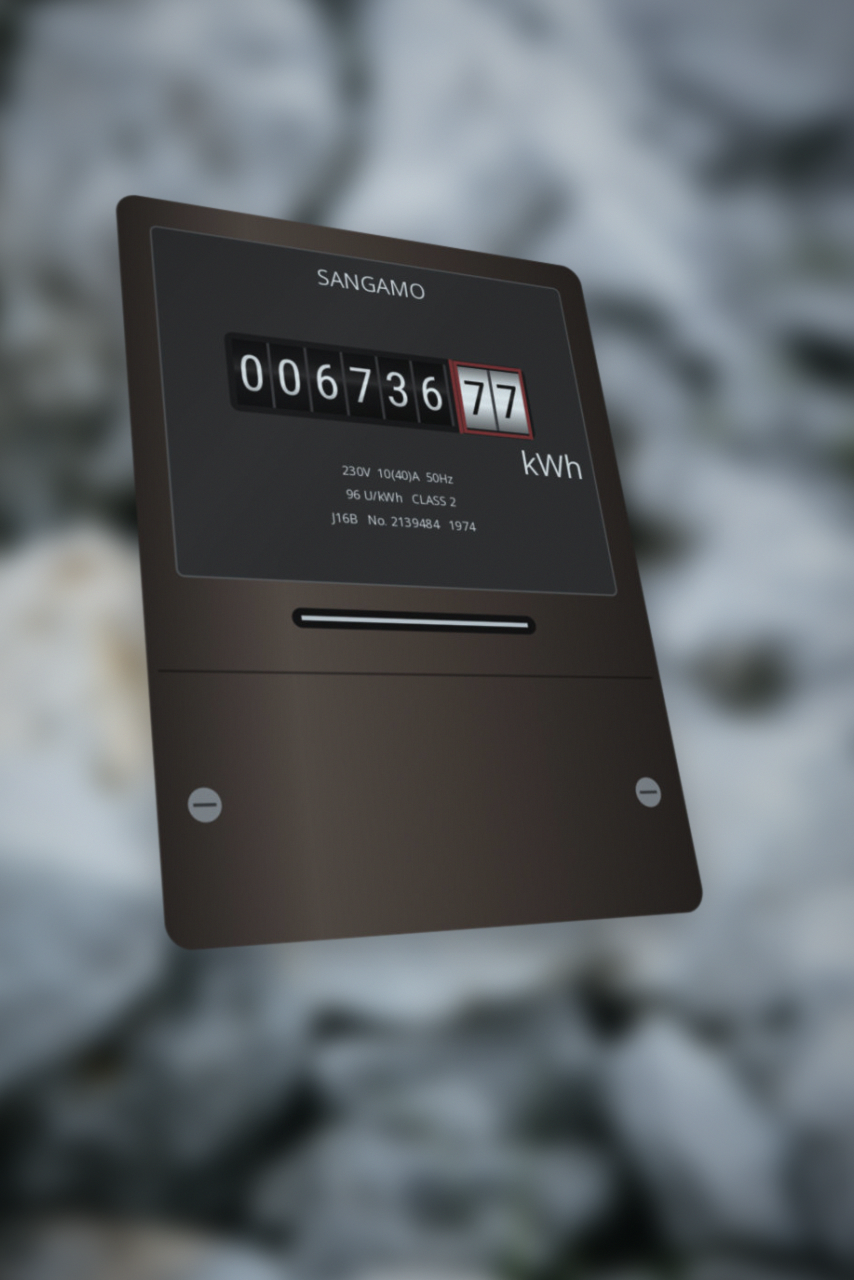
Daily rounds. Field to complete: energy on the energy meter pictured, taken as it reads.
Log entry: 6736.77 kWh
